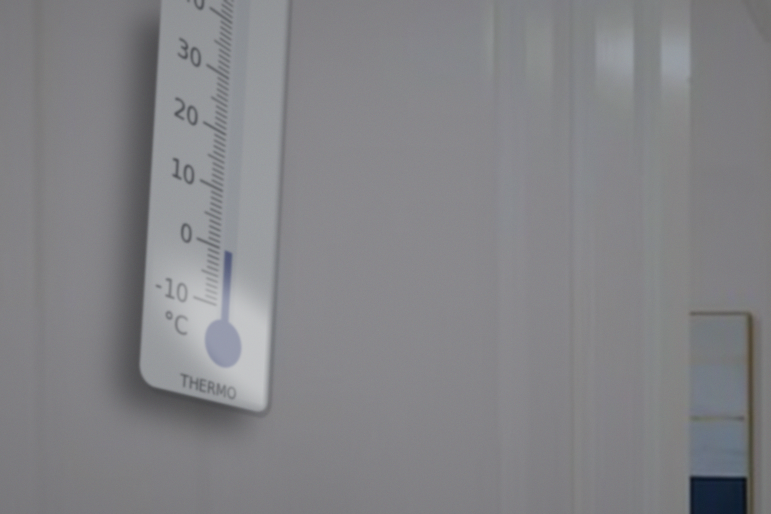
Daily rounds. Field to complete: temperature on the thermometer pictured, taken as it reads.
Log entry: 0 °C
